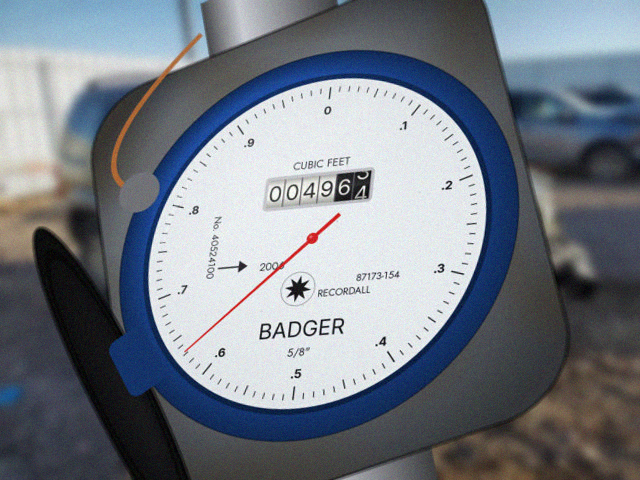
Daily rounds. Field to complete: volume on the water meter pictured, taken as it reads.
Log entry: 4963.63 ft³
